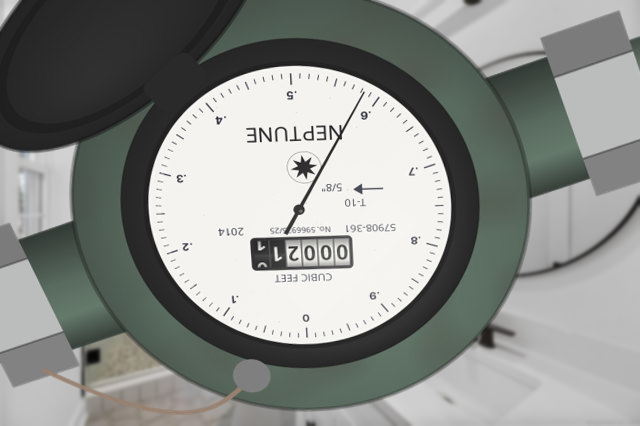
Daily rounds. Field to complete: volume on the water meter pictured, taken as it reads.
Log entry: 210.58 ft³
